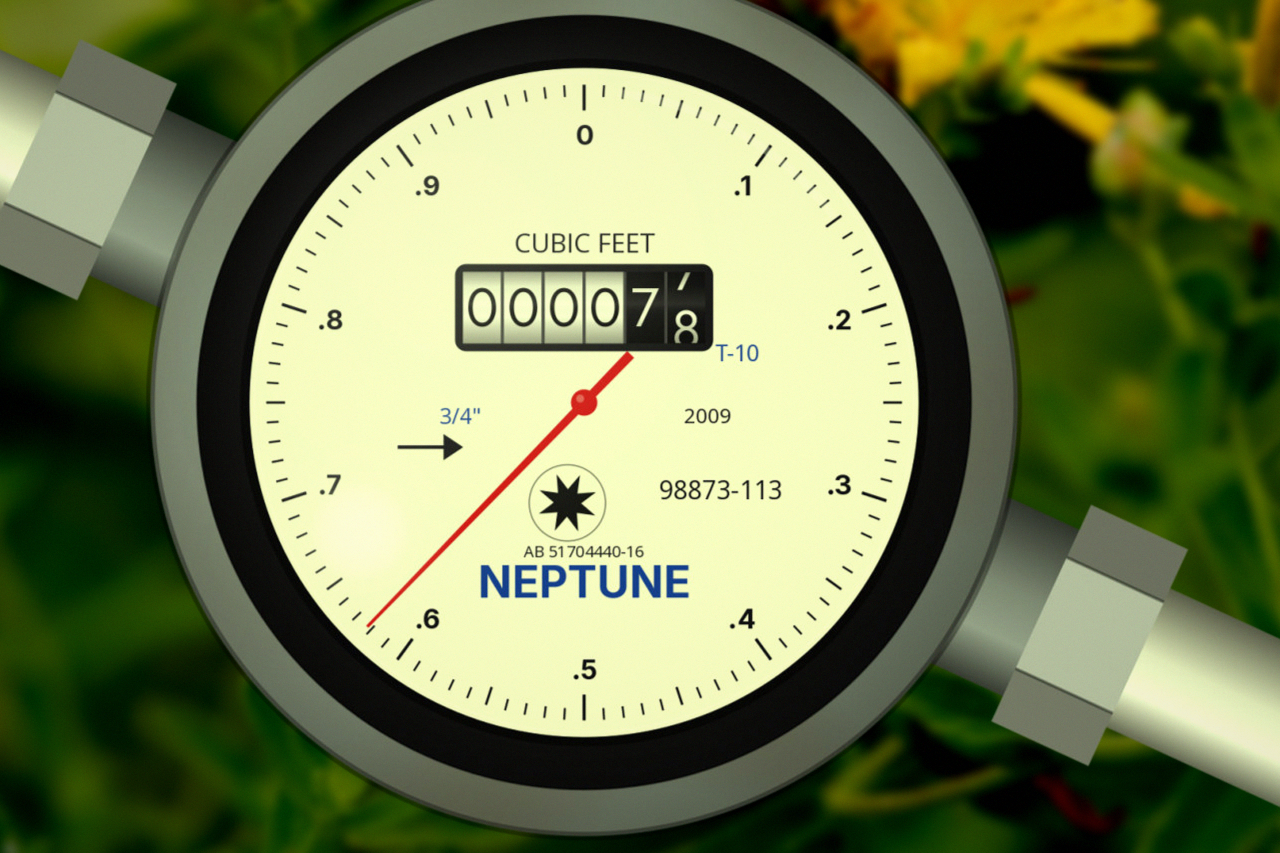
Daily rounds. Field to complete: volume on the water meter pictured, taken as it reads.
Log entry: 77.62 ft³
